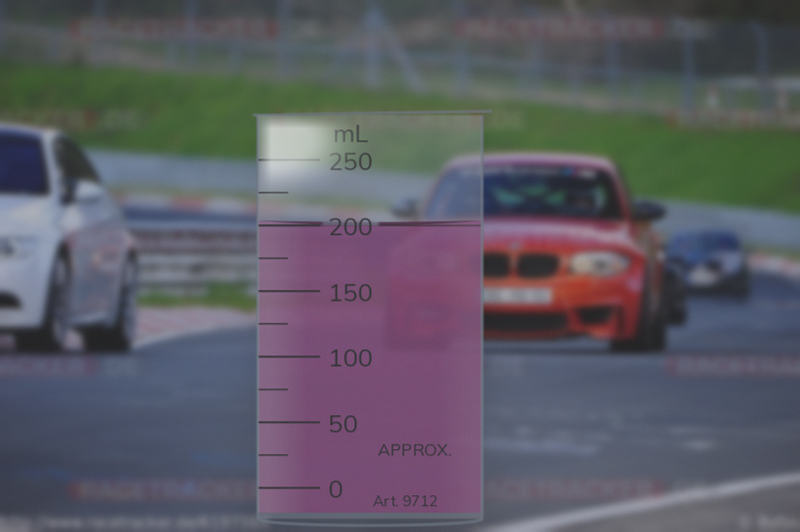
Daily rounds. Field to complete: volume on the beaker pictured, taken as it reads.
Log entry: 200 mL
